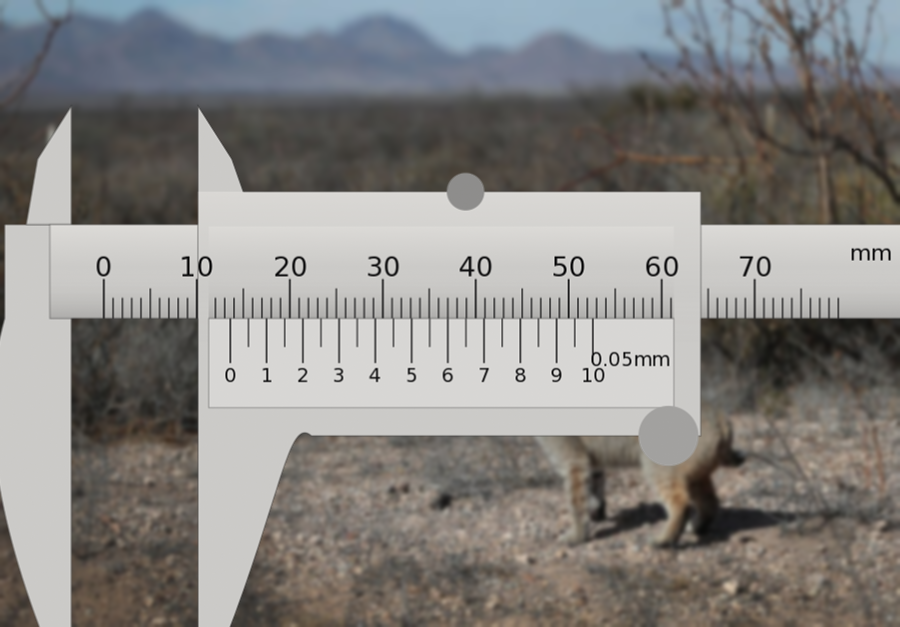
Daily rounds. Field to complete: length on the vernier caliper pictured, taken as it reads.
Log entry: 13.6 mm
